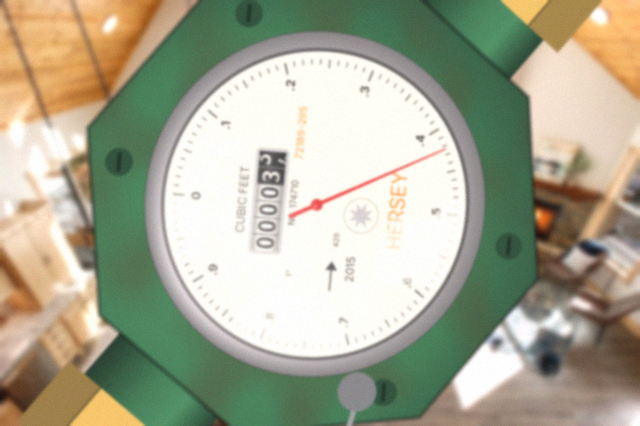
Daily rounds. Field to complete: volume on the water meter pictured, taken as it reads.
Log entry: 33.42 ft³
